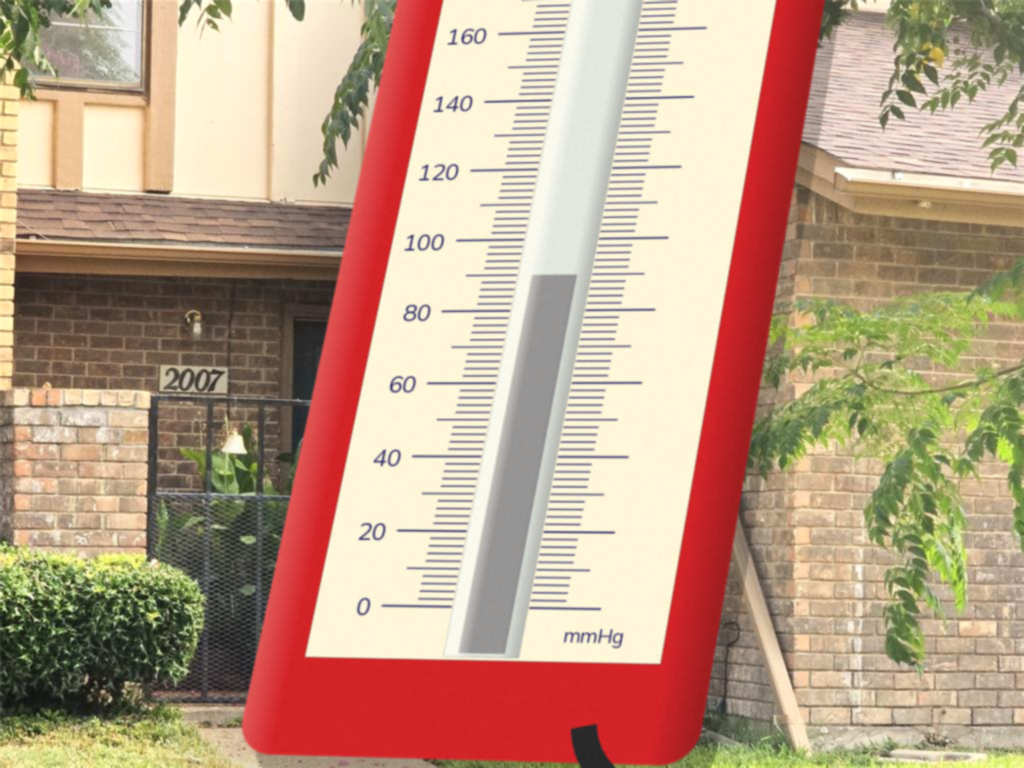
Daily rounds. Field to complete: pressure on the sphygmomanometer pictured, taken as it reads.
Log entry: 90 mmHg
